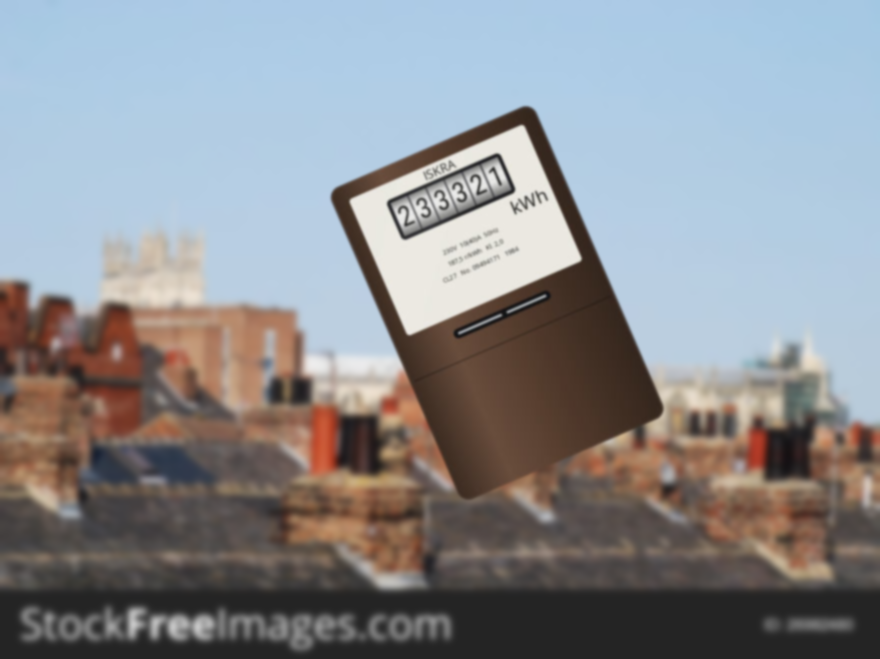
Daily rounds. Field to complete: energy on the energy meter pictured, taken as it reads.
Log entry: 233321 kWh
